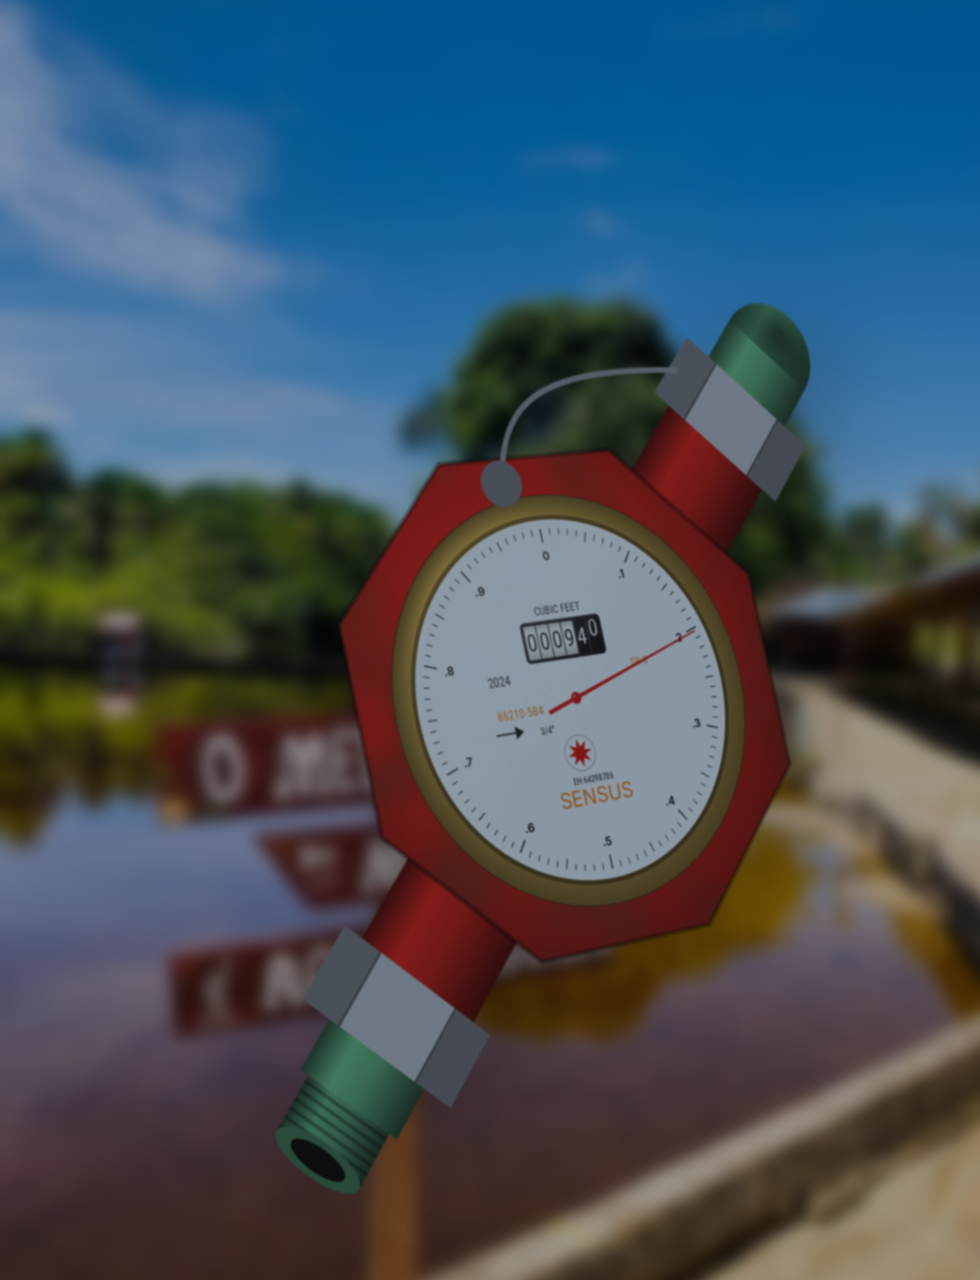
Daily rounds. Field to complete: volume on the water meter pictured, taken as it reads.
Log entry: 940.20 ft³
